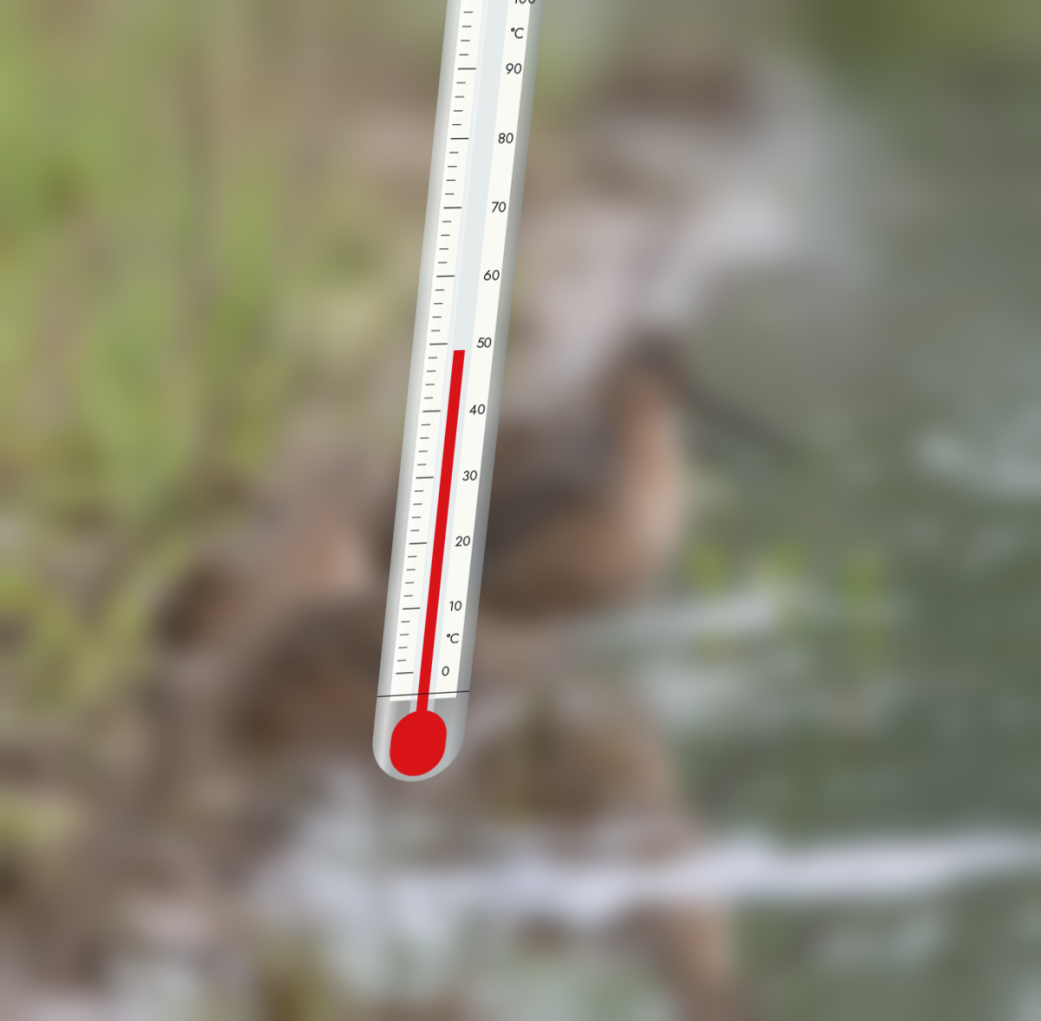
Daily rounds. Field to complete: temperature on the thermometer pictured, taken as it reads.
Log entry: 49 °C
